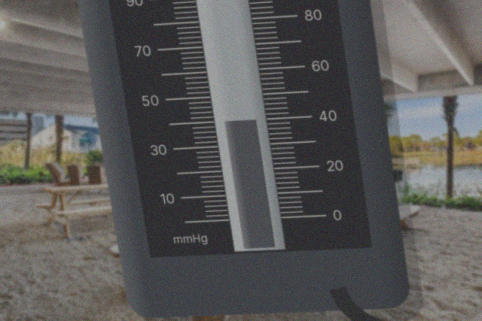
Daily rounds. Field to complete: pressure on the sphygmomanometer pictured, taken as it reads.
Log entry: 40 mmHg
